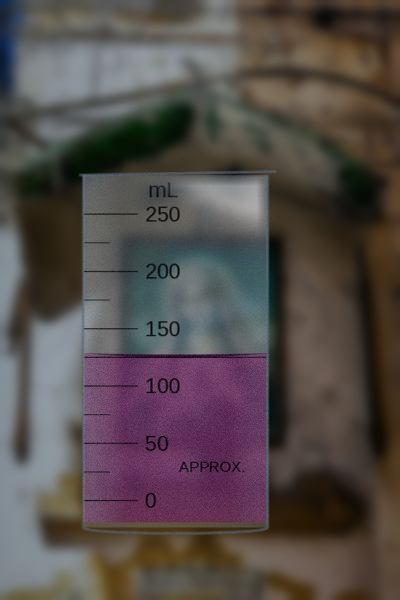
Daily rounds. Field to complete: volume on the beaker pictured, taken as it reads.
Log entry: 125 mL
